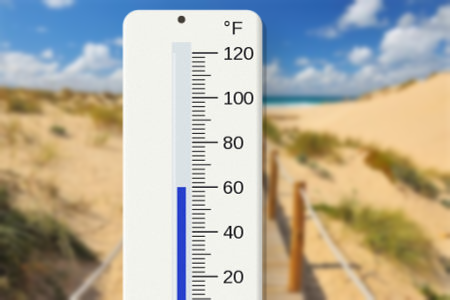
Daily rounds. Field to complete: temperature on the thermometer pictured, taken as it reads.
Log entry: 60 °F
